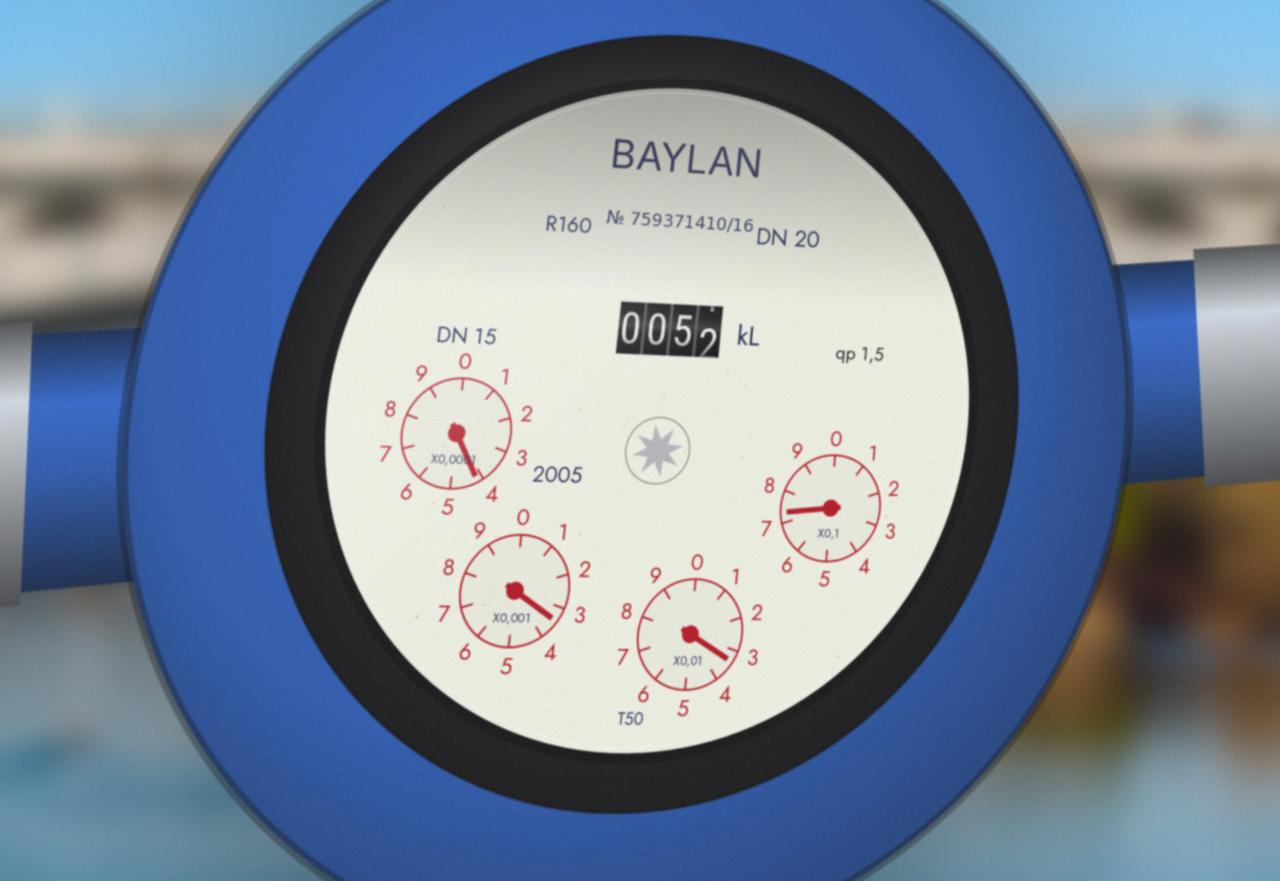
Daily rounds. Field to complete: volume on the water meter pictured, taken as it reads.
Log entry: 51.7334 kL
